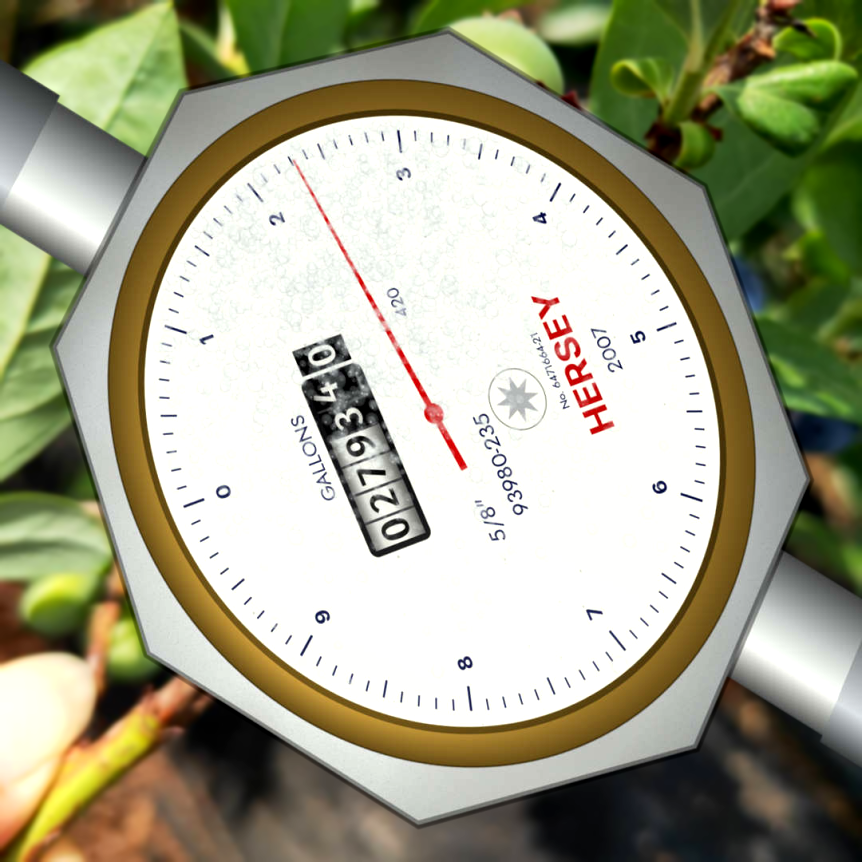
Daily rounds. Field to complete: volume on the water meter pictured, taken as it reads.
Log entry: 279342.3 gal
